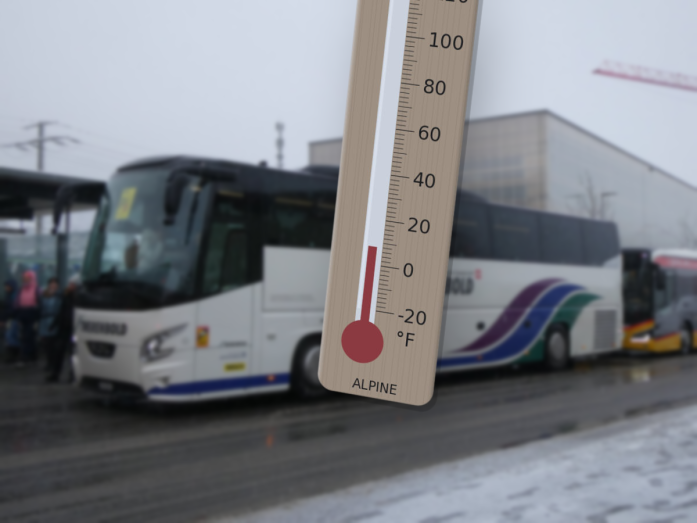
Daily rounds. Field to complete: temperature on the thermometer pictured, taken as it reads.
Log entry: 8 °F
